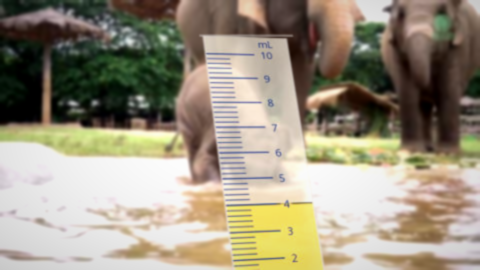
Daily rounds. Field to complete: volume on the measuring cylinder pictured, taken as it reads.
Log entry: 4 mL
